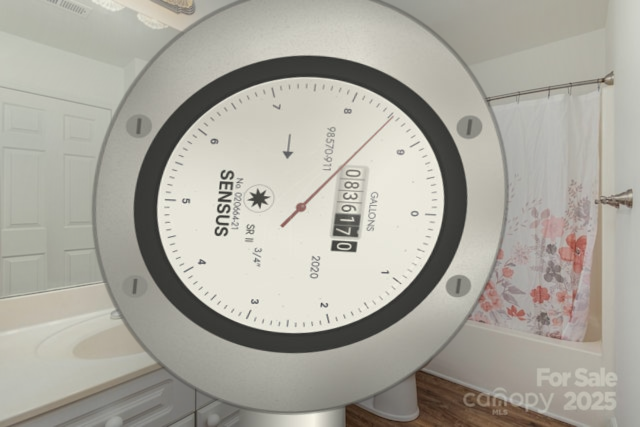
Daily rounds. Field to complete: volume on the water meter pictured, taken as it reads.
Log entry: 836168.5 gal
